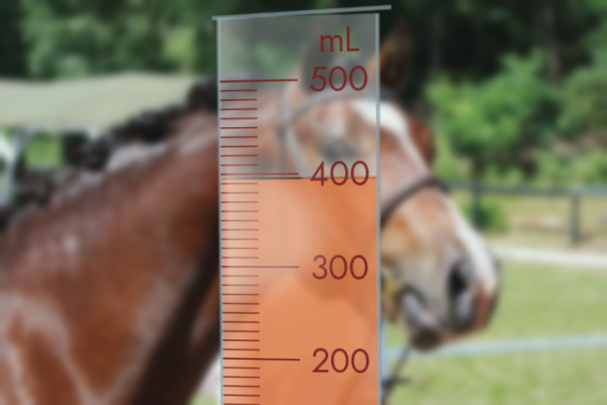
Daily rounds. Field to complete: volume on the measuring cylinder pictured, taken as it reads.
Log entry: 395 mL
